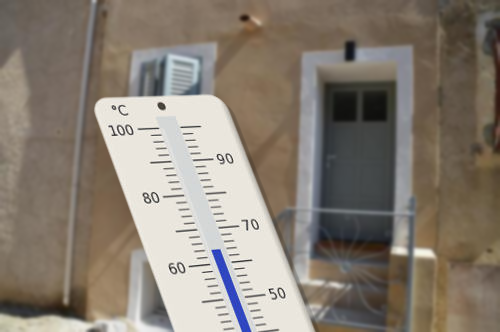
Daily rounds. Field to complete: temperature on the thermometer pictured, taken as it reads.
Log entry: 64 °C
